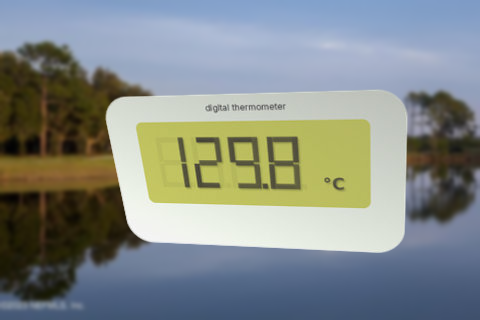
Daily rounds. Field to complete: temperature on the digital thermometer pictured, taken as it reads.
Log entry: 129.8 °C
